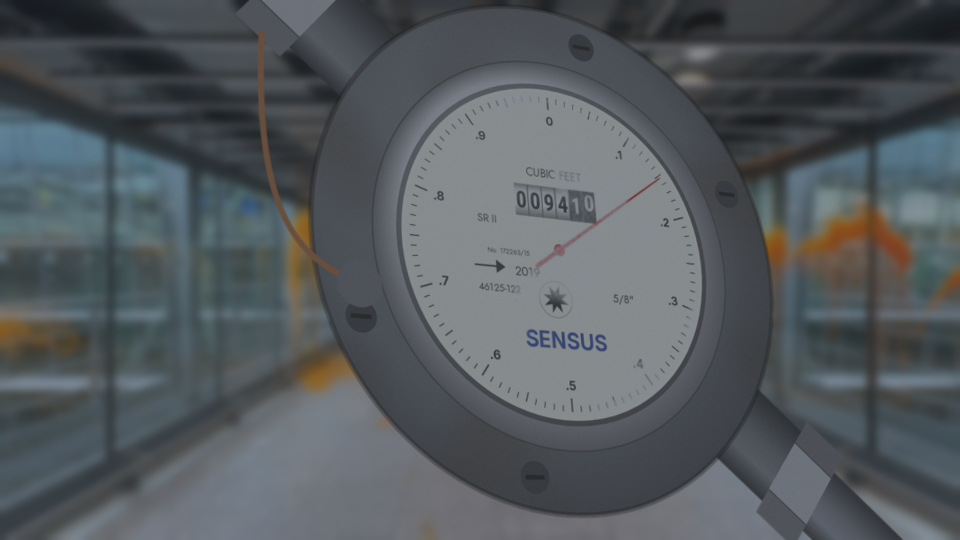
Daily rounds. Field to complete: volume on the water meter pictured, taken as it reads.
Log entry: 9410.15 ft³
